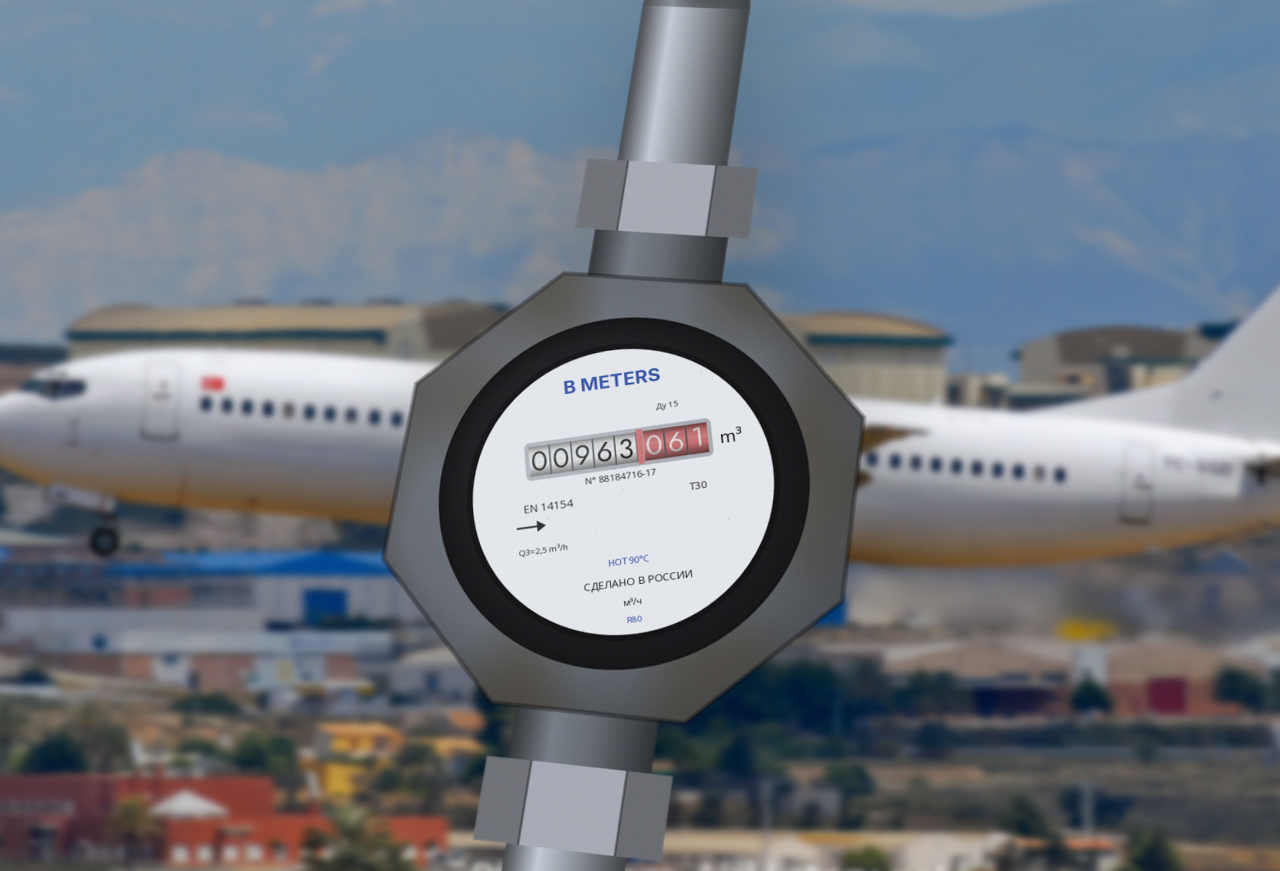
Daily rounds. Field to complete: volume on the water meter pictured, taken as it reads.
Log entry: 963.061 m³
